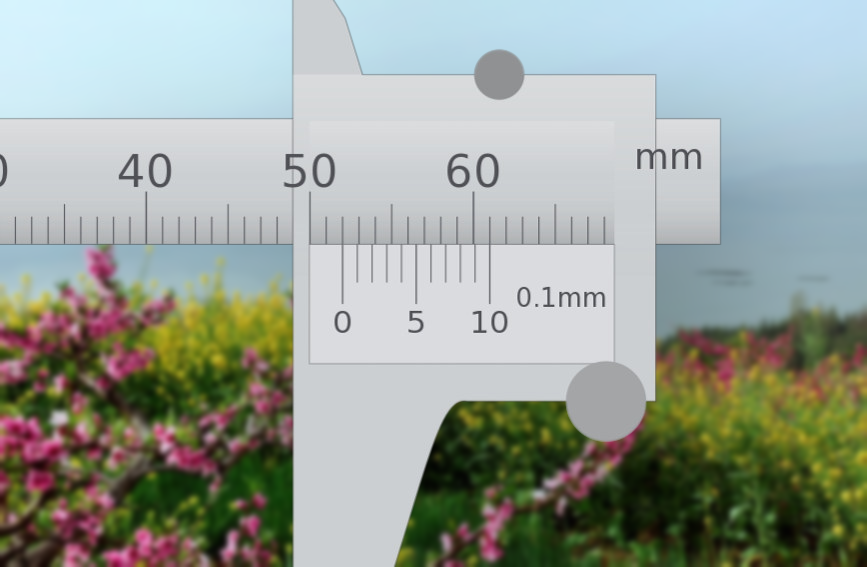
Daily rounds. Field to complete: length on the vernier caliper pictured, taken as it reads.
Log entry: 52.0 mm
